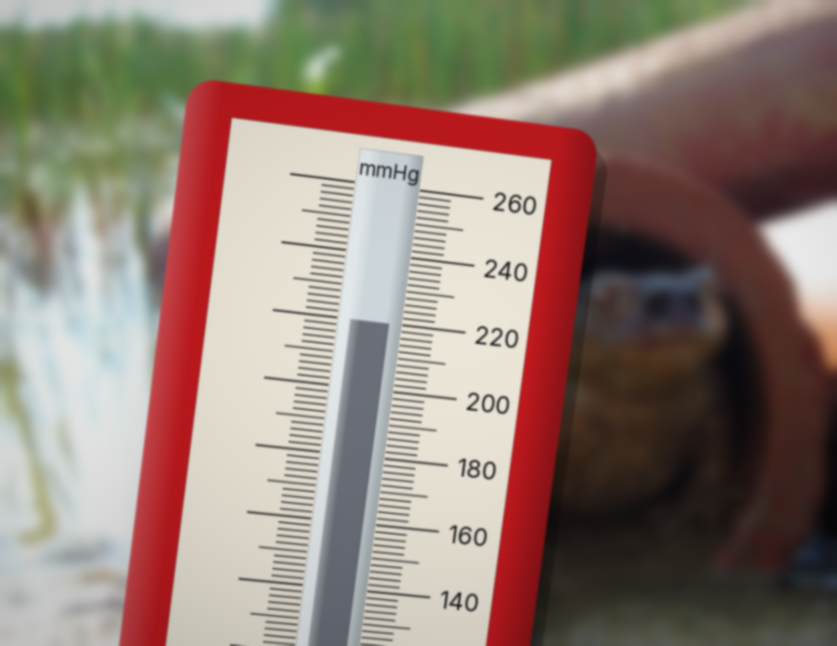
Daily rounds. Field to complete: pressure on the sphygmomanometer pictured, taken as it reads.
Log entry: 220 mmHg
